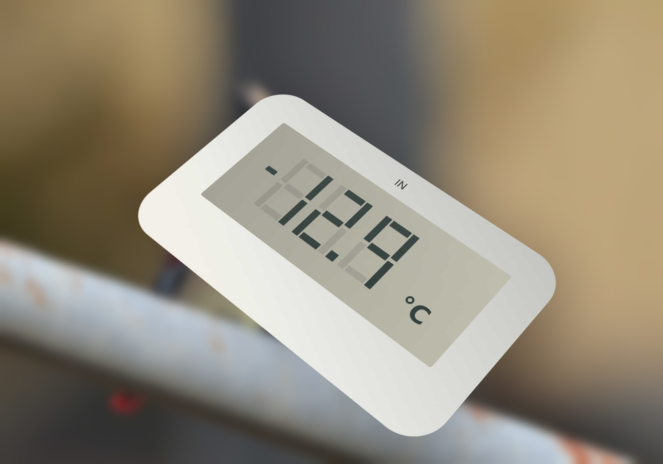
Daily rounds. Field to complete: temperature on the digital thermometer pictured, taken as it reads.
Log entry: -12.9 °C
